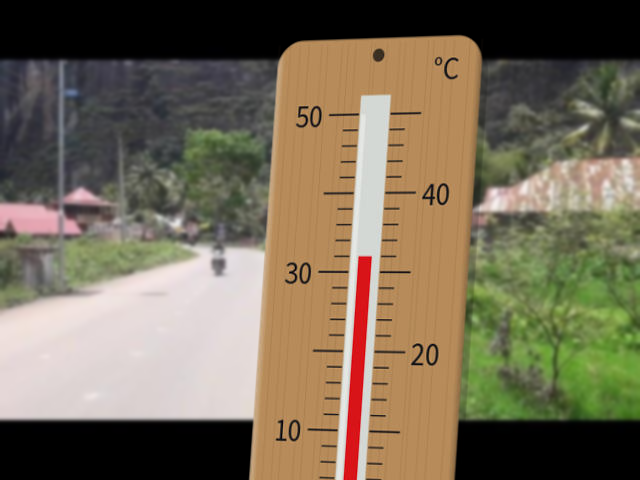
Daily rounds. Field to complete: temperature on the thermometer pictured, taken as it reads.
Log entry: 32 °C
